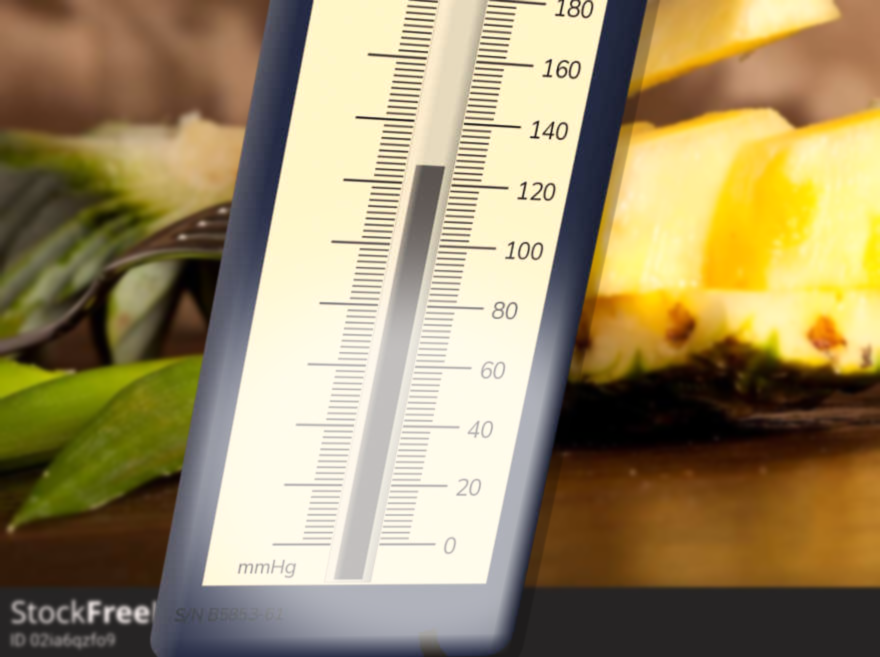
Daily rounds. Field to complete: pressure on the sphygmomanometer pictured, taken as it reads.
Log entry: 126 mmHg
